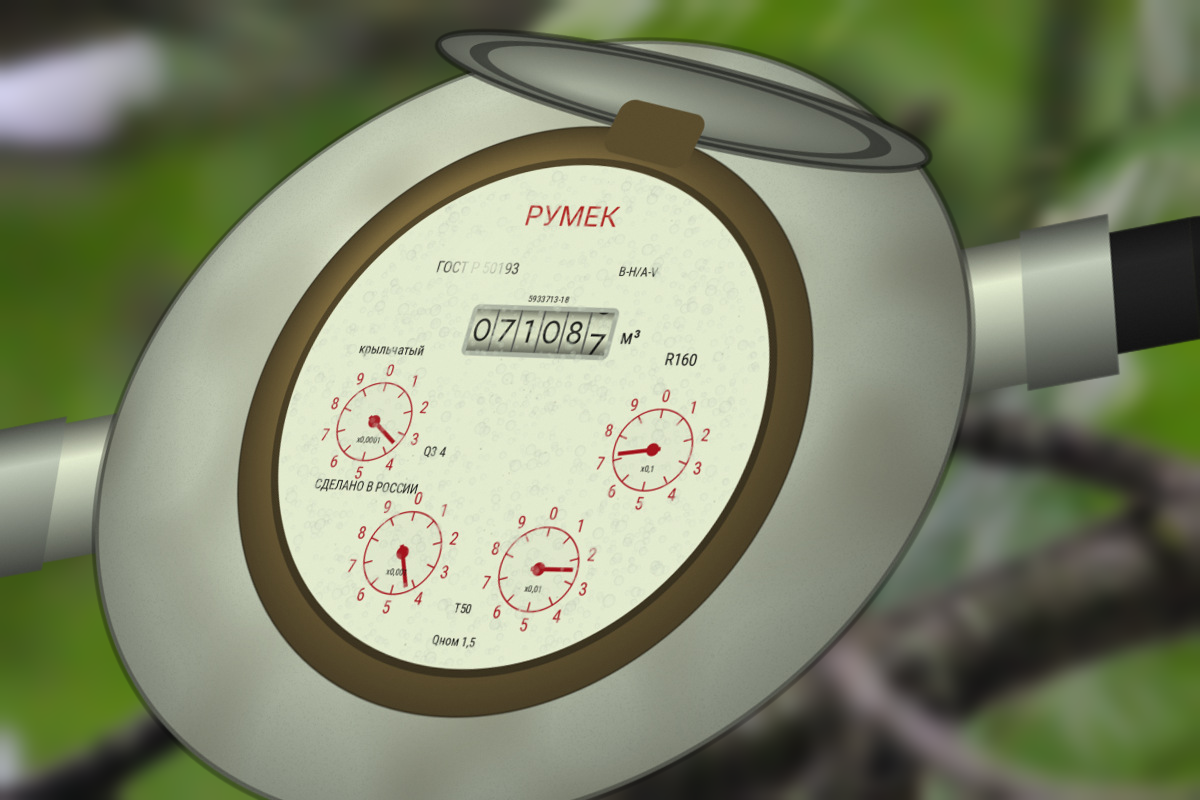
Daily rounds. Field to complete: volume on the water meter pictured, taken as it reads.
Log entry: 71086.7243 m³
